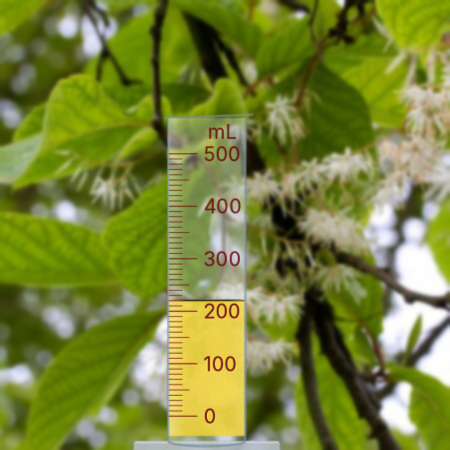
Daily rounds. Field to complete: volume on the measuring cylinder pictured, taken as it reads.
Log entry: 220 mL
